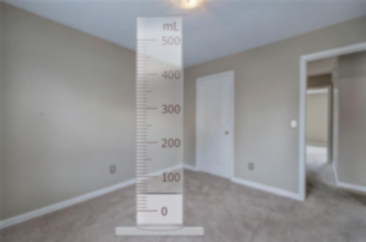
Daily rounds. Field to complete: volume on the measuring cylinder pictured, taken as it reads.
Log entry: 50 mL
